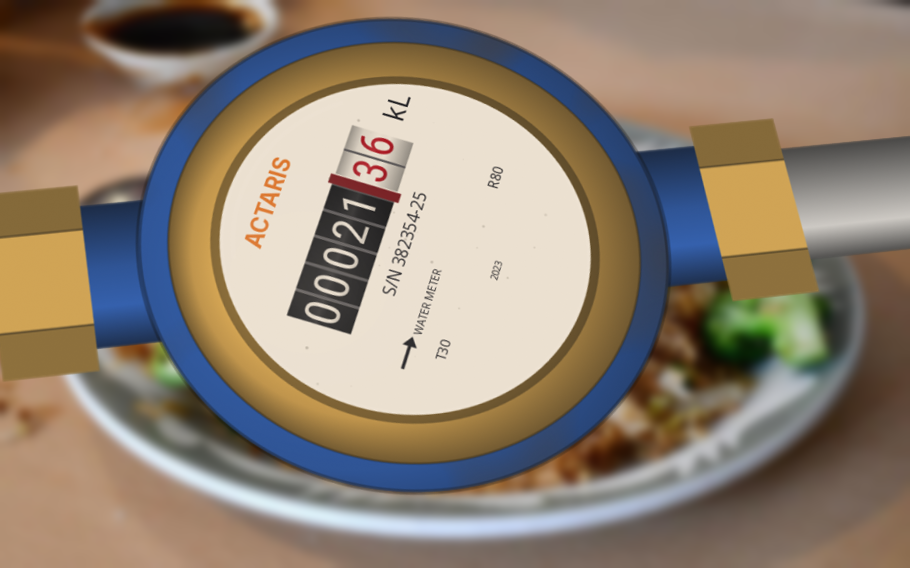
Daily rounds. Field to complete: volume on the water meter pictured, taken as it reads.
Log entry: 21.36 kL
